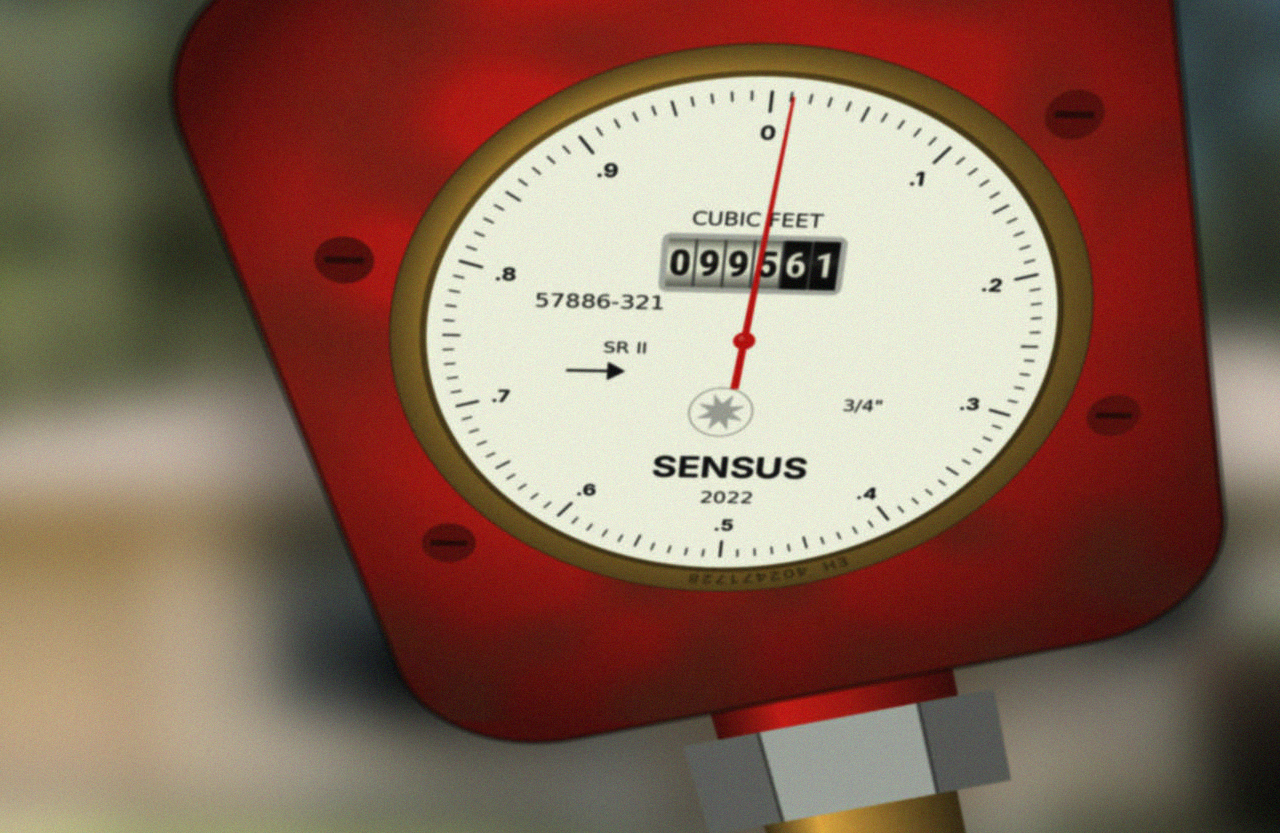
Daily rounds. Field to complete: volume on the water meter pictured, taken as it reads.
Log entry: 99561.01 ft³
